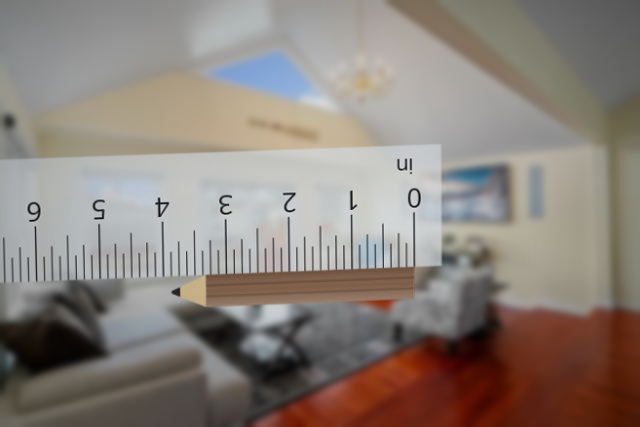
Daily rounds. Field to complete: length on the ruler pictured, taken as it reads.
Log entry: 3.875 in
